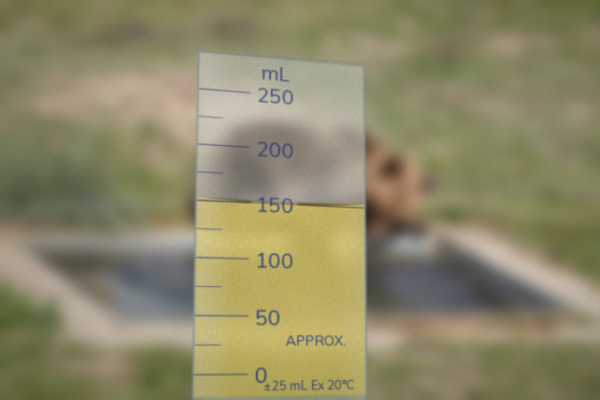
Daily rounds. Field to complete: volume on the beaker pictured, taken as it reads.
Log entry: 150 mL
